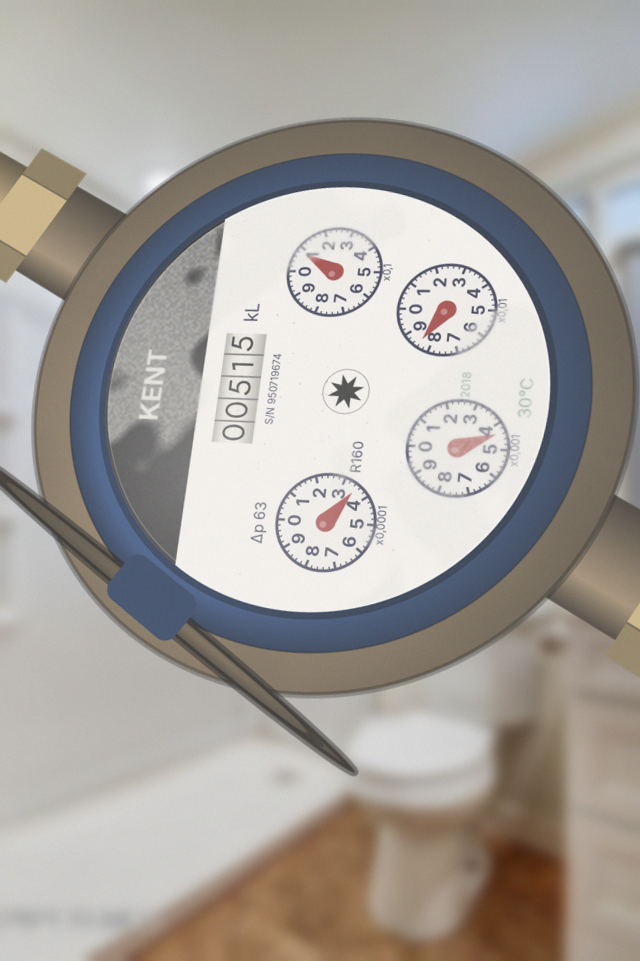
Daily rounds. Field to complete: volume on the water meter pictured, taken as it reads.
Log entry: 515.0843 kL
